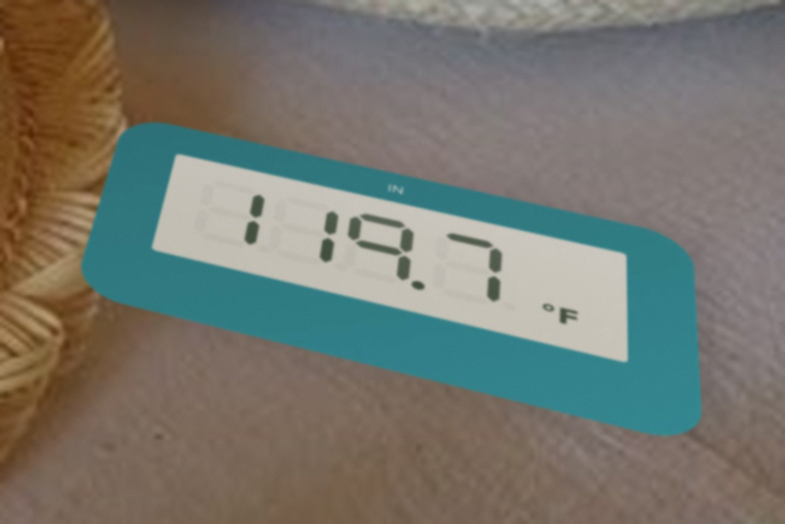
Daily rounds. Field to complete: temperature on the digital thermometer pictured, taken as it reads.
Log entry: 119.7 °F
